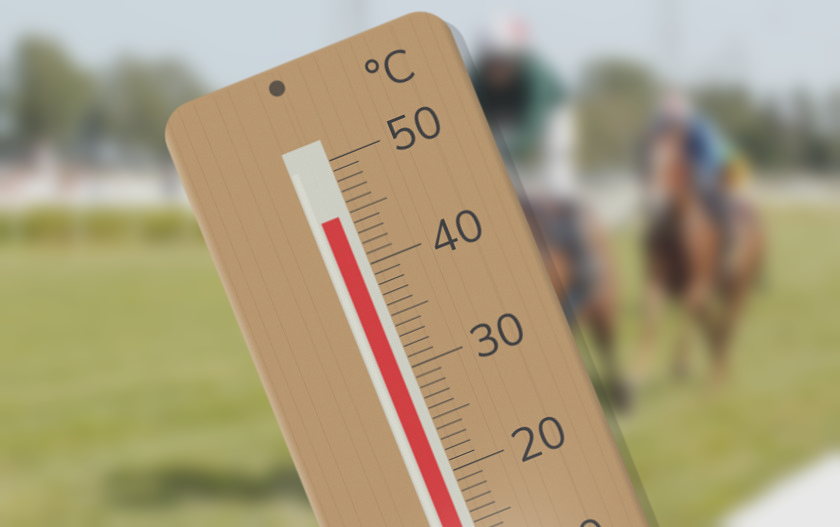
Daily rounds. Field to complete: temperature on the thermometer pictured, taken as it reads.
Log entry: 45 °C
